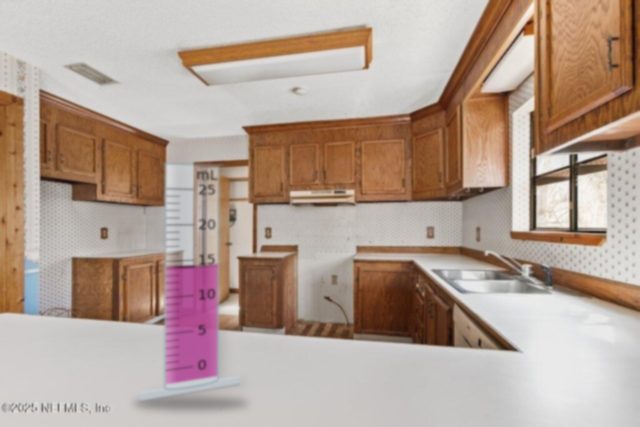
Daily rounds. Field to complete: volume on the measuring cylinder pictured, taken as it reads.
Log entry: 14 mL
